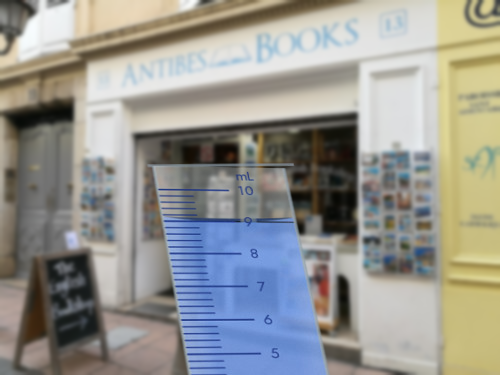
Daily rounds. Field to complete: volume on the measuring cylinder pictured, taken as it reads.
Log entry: 9 mL
